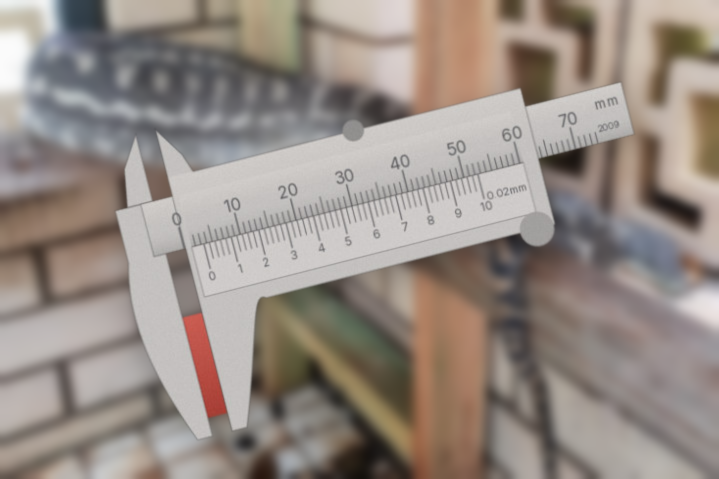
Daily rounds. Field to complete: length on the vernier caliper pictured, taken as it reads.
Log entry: 3.5 mm
